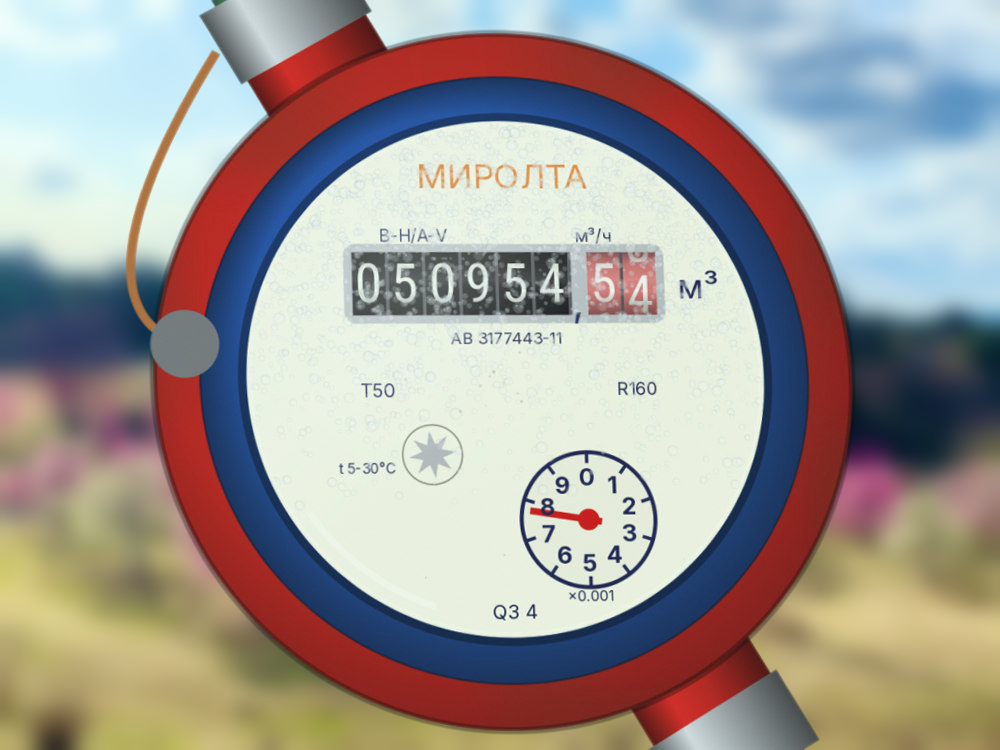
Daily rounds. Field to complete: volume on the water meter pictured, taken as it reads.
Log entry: 50954.537 m³
